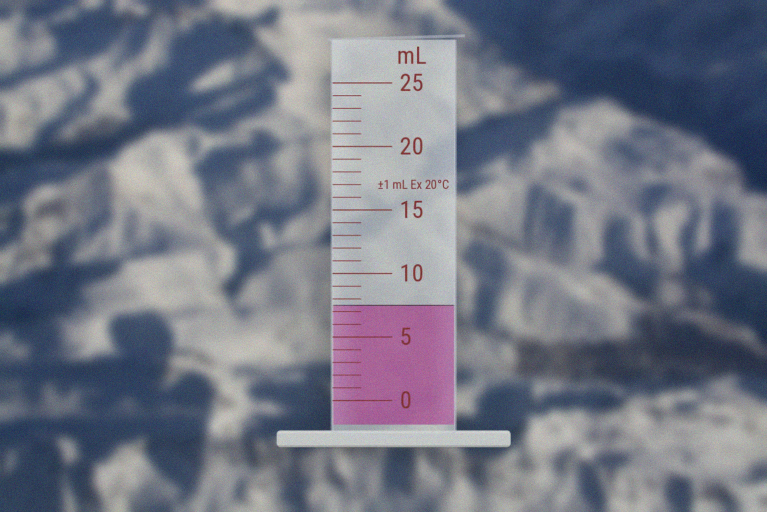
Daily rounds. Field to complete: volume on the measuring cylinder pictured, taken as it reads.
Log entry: 7.5 mL
